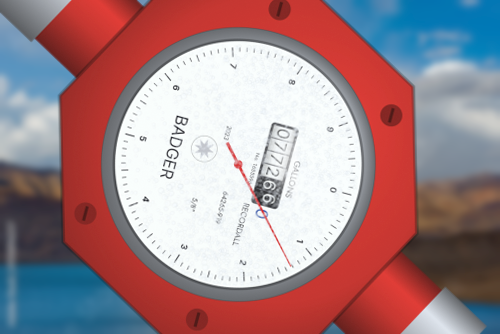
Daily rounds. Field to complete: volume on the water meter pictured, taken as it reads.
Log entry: 772661.3 gal
